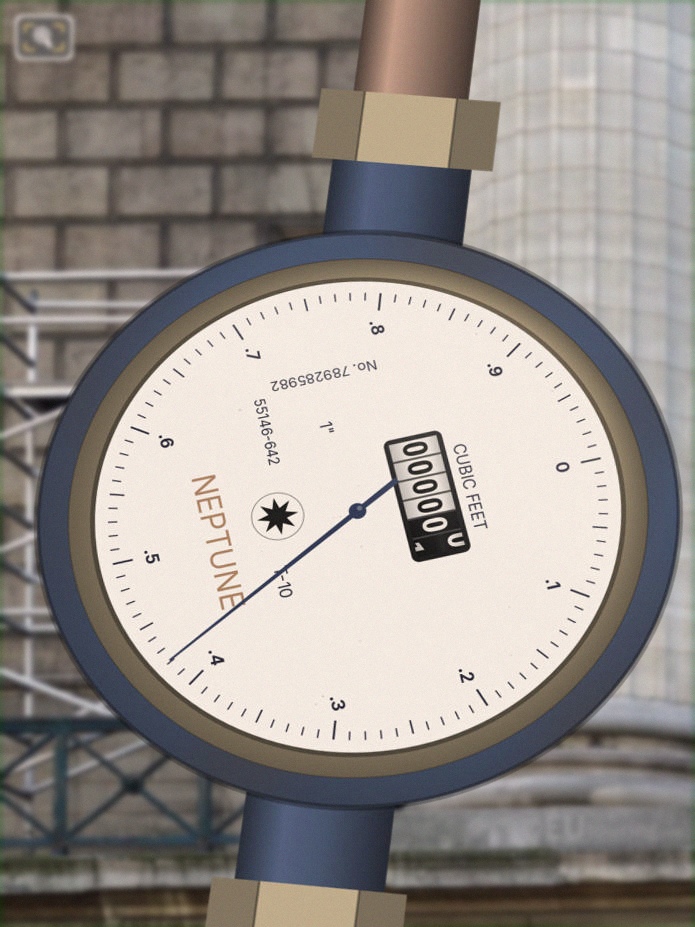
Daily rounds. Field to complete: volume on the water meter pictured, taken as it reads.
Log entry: 0.42 ft³
